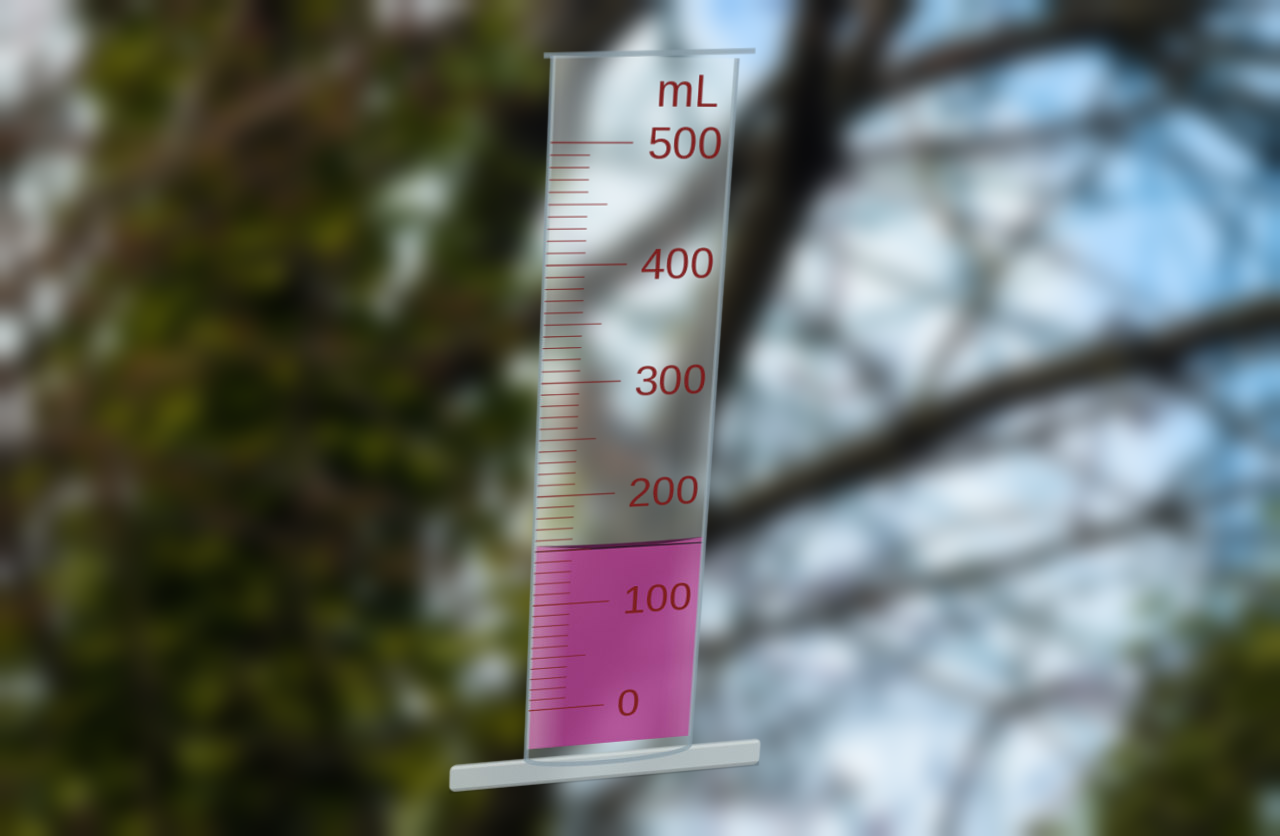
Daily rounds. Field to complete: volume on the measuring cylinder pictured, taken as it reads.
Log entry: 150 mL
